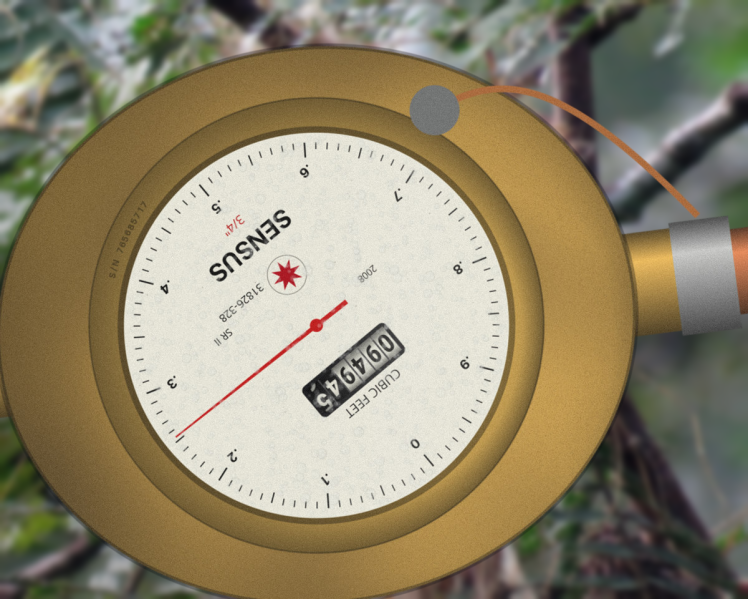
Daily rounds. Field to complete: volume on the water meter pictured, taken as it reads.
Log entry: 94945.25 ft³
